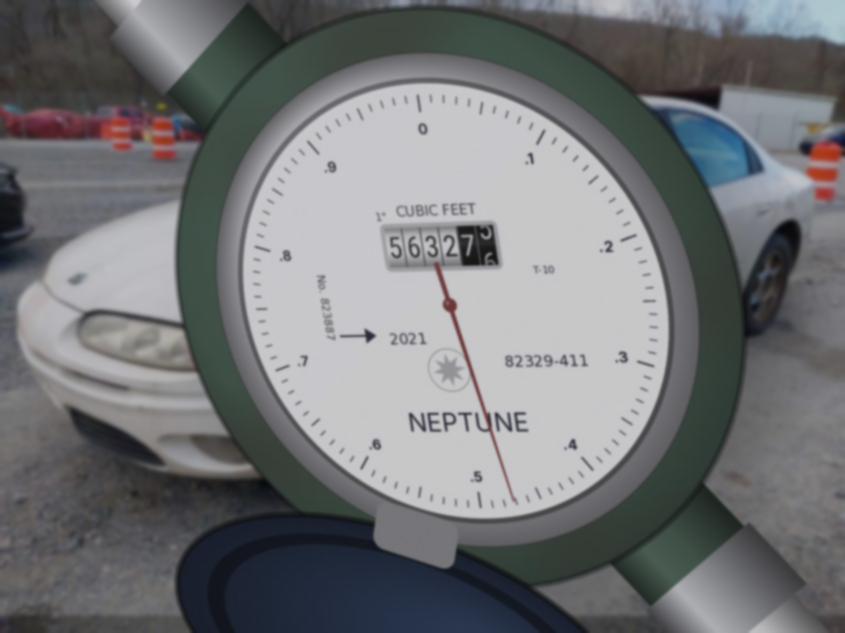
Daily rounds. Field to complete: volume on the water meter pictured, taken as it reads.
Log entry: 563275.47 ft³
